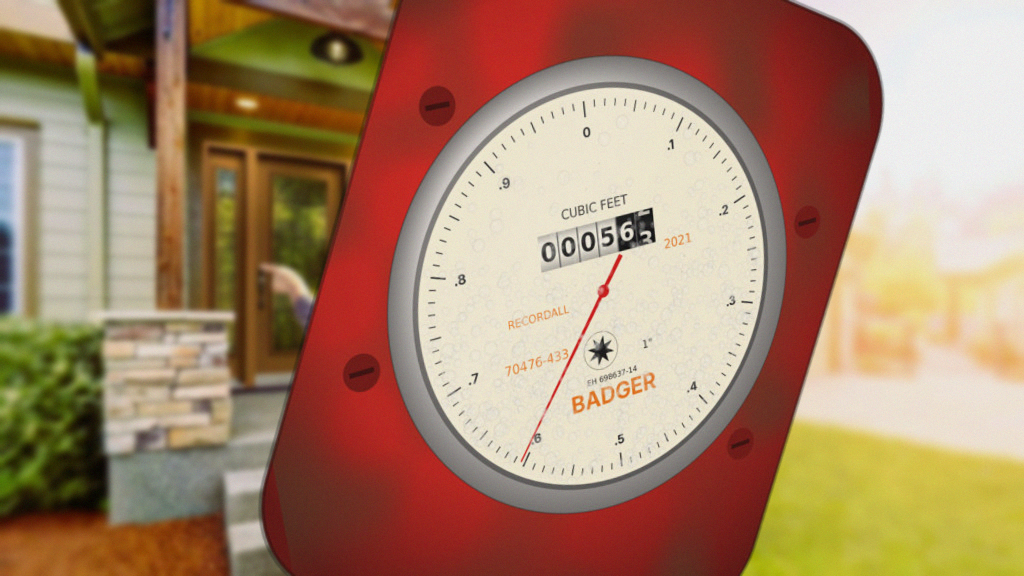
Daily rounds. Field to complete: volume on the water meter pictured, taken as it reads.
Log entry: 562.60 ft³
